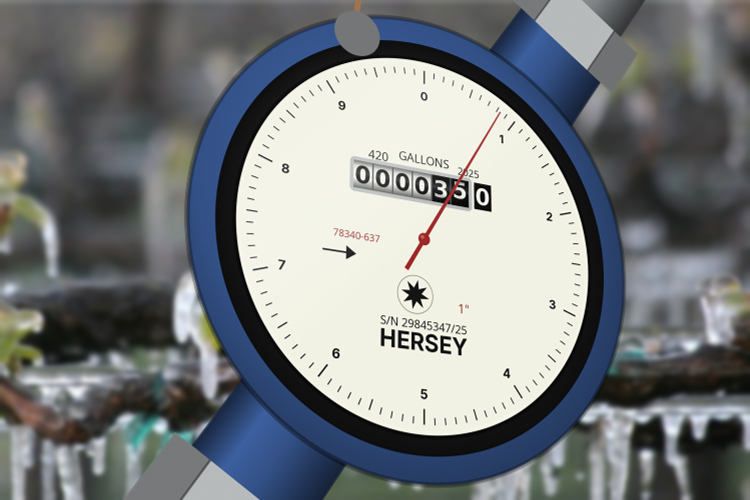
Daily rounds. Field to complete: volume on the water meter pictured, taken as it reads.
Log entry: 350.8 gal
